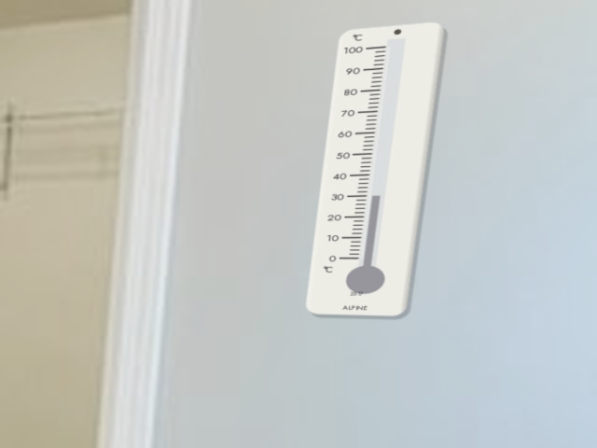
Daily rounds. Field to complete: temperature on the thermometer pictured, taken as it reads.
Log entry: 30 °C
